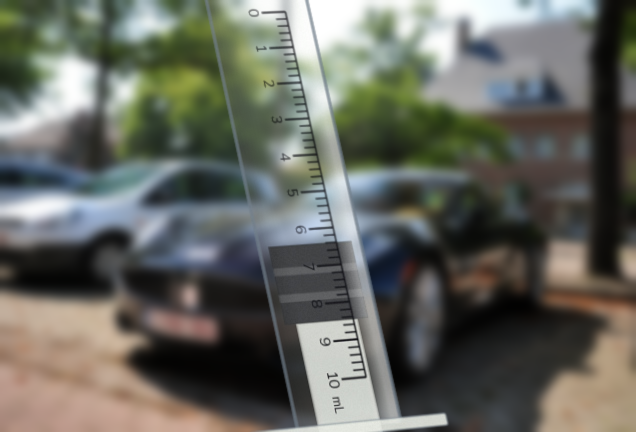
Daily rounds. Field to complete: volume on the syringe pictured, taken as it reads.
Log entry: 6.4 mL
